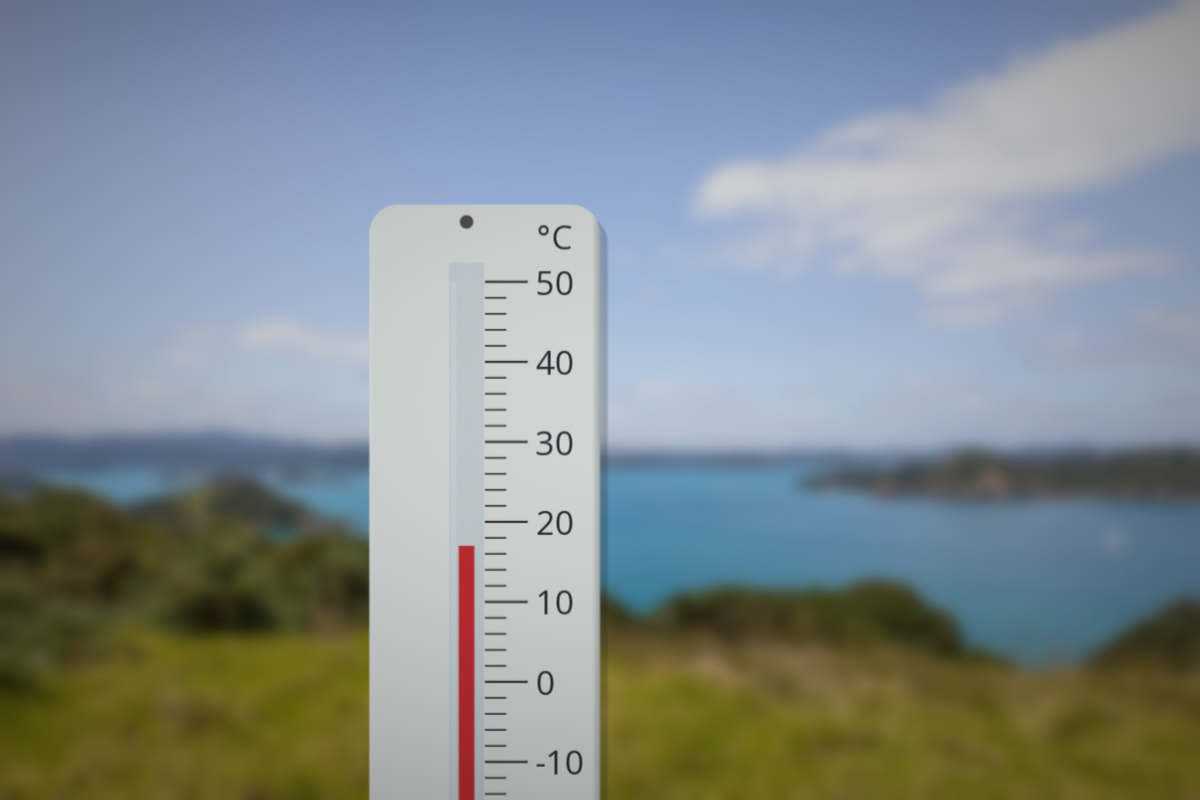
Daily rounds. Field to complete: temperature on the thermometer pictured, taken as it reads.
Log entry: 17 °C
